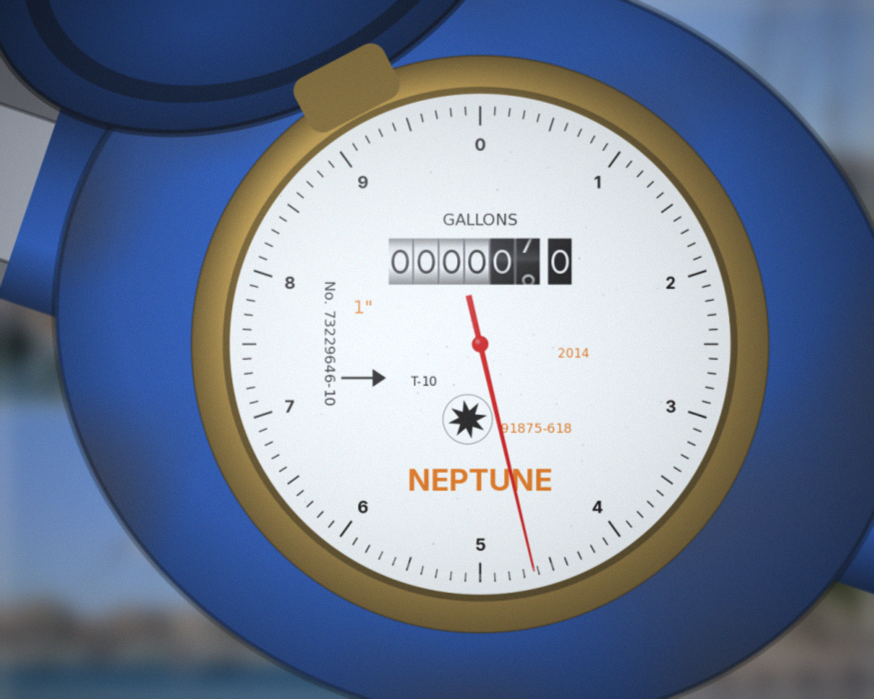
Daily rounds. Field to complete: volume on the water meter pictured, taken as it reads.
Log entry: 74.6 gal
